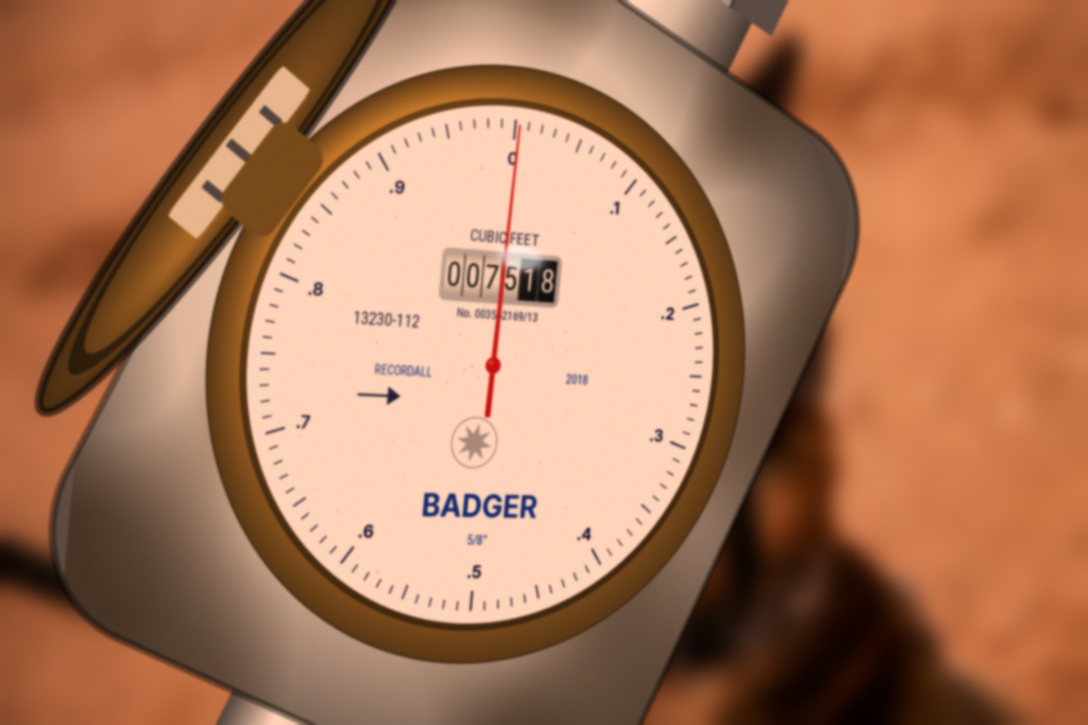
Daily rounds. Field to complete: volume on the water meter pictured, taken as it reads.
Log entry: 7518.00 ft³
